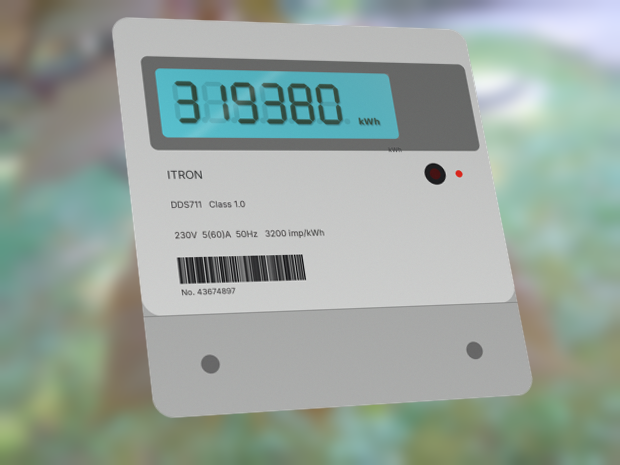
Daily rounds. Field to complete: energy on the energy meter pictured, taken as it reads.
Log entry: 319380 kWh
